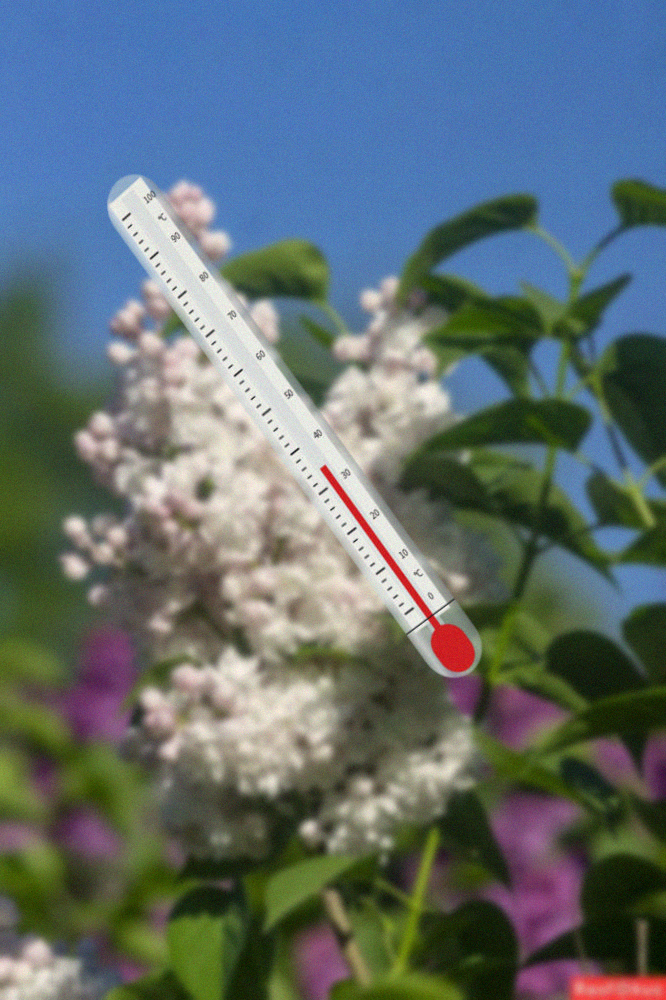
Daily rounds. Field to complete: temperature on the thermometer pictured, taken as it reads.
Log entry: 34 °C
